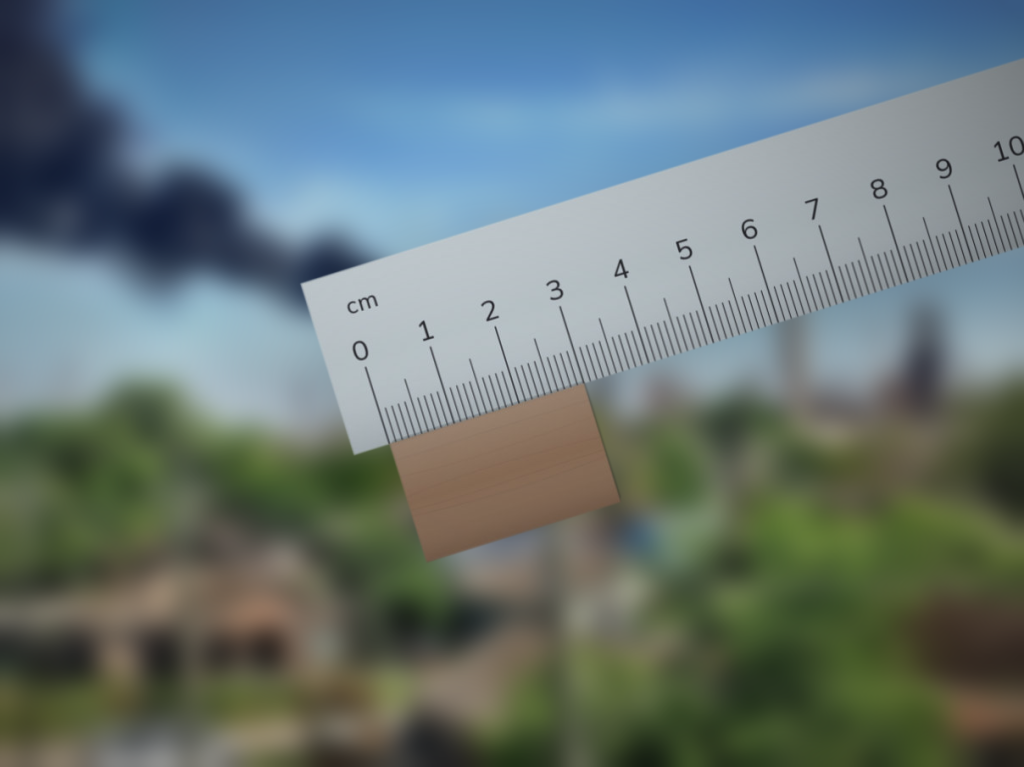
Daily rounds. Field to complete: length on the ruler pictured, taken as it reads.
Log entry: 3 cm
